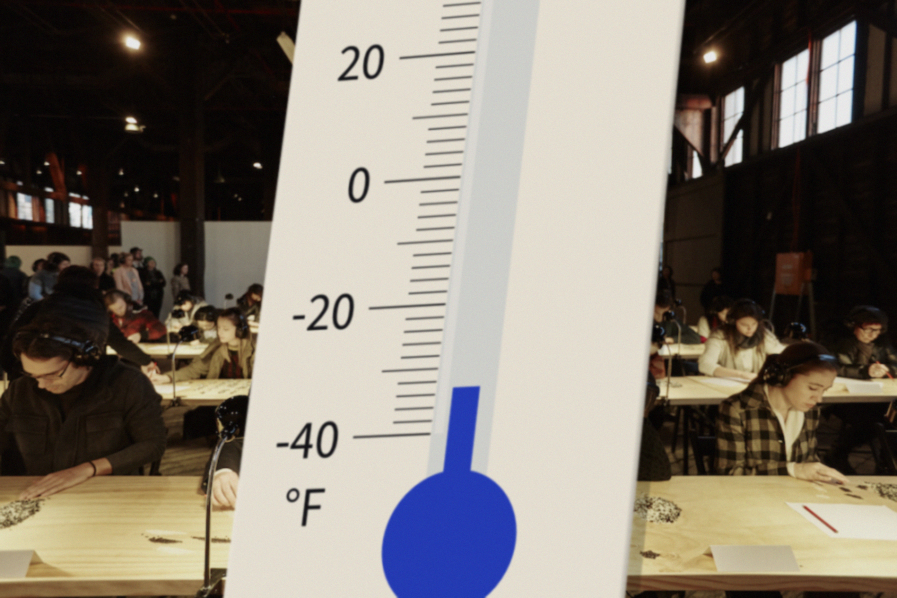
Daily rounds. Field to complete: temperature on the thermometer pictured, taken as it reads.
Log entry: -33 °F
